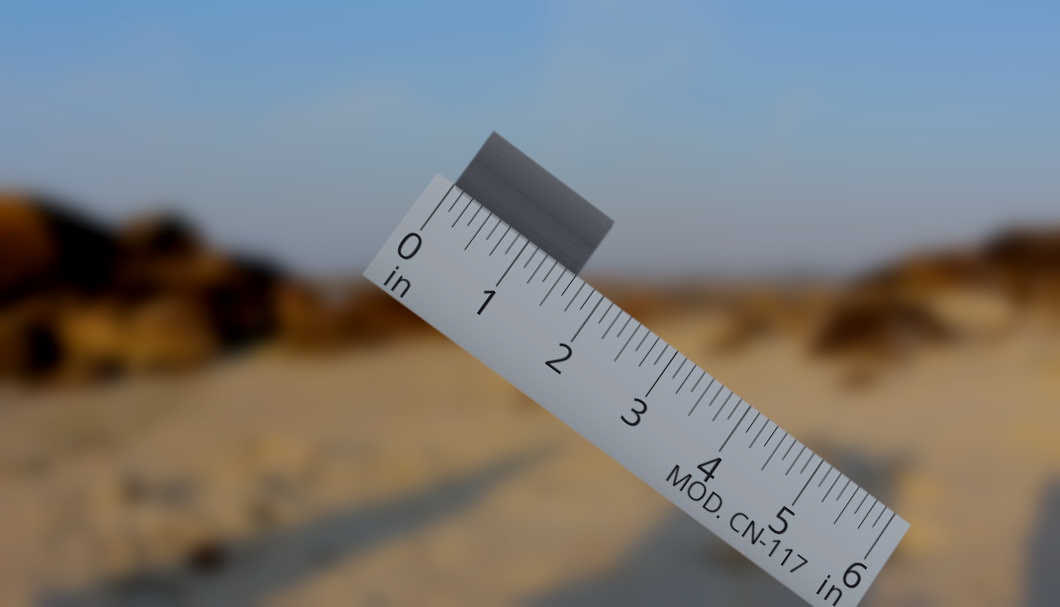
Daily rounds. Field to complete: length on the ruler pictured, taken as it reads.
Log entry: 1.625 in
